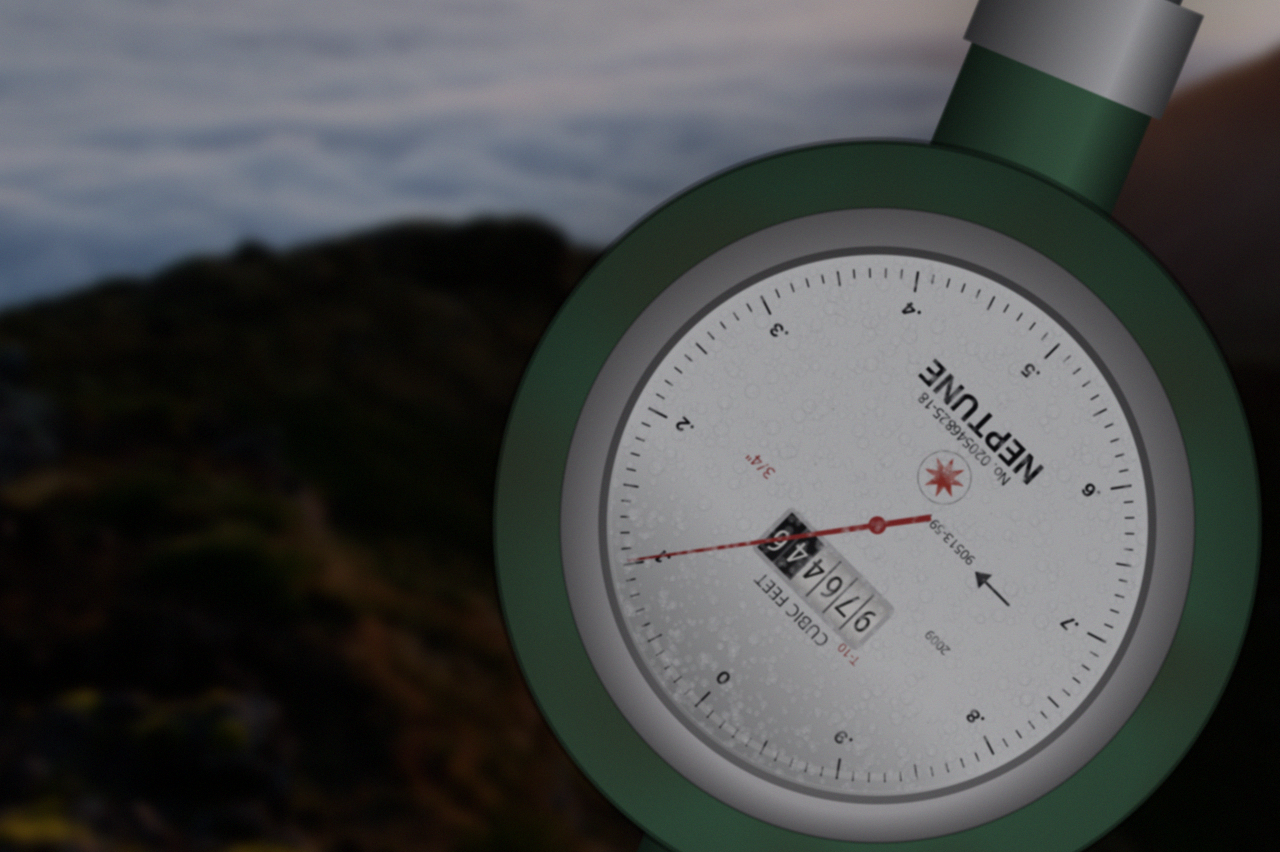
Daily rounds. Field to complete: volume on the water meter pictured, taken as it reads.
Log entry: 976446.10 ft³
